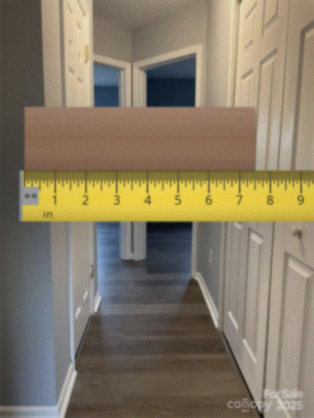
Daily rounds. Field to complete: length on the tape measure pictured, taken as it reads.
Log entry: 7.5 in
